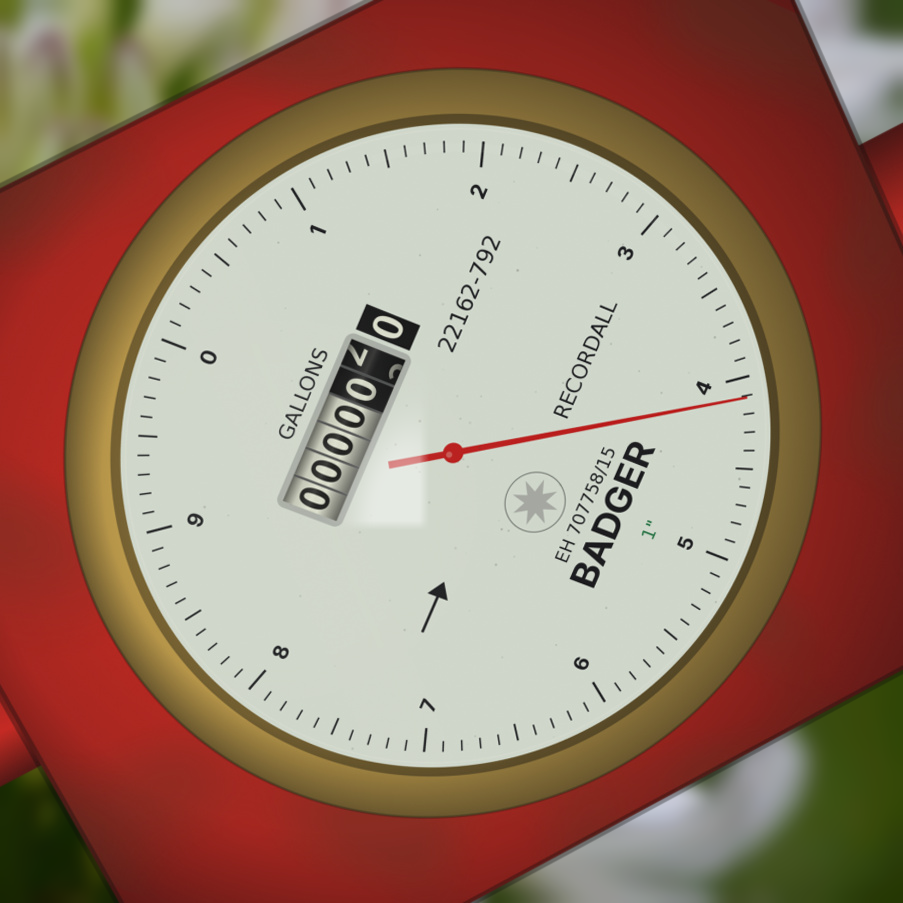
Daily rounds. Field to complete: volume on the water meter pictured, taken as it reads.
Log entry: 24.1 gal
